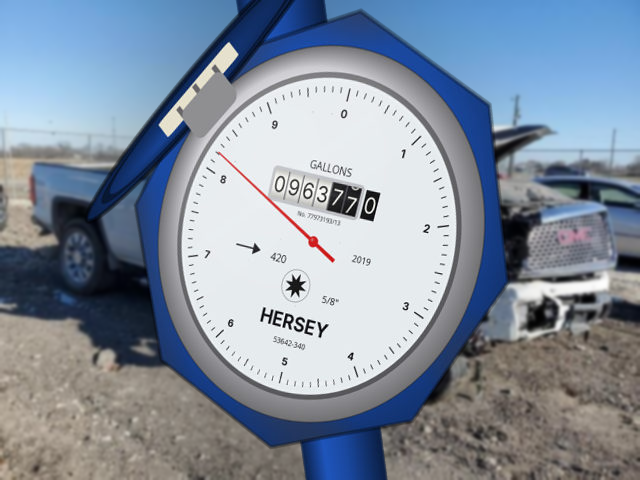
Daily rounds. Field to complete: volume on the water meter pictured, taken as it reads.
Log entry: 963768.2 gal
